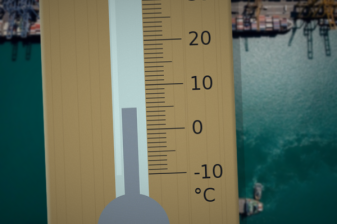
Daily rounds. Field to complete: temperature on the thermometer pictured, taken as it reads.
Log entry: 5 °C
